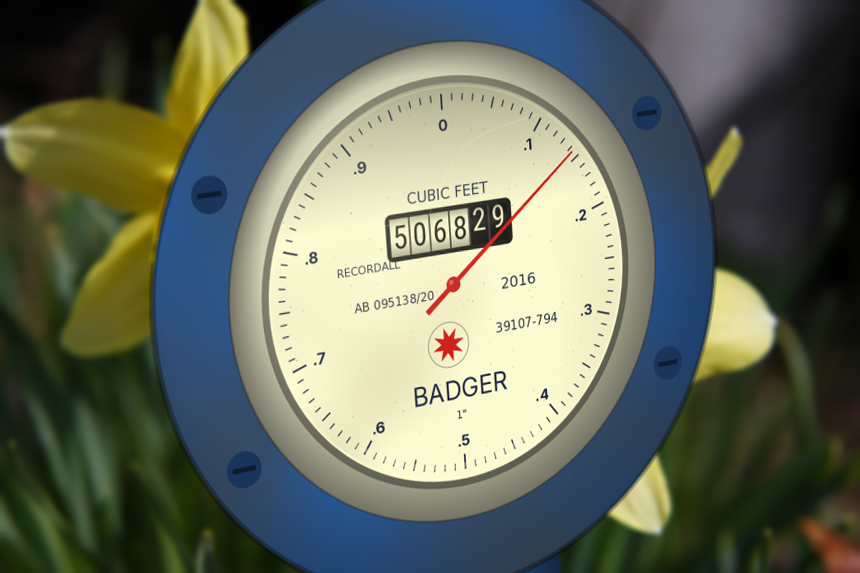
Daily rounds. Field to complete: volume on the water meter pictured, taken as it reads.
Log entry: 506829.14 ft³
